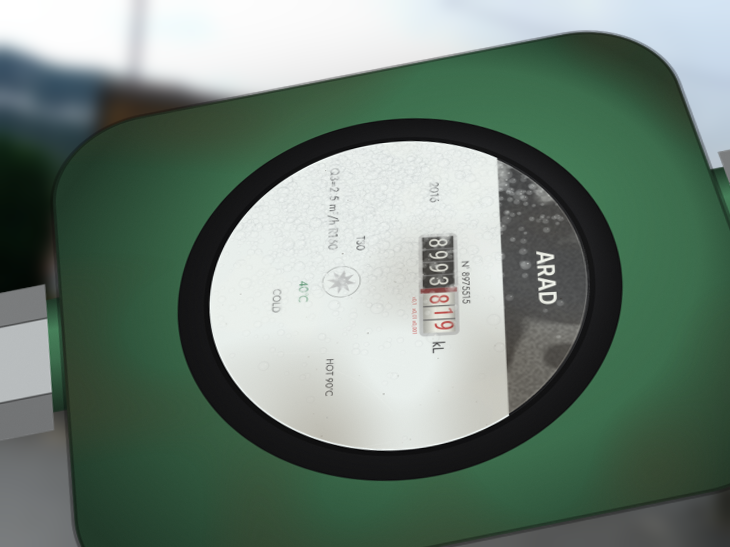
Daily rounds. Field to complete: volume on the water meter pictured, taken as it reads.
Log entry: 8993.819 kL
